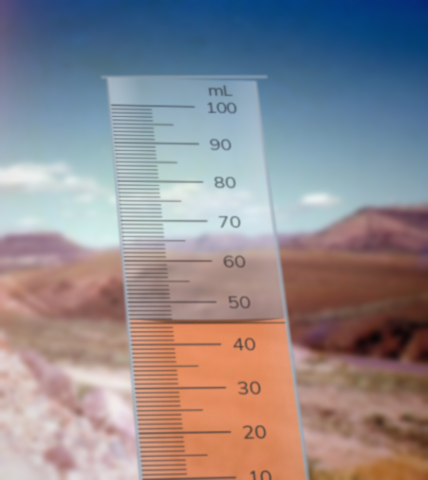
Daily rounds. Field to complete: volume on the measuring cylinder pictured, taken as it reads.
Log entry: 45 mL
